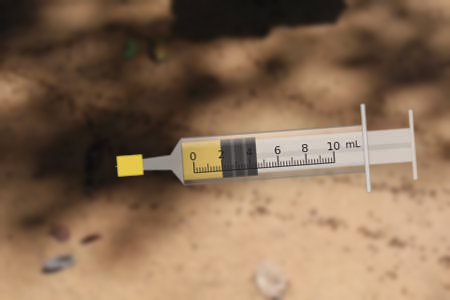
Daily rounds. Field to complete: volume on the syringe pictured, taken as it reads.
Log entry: 2 mL
